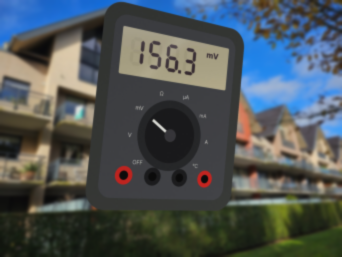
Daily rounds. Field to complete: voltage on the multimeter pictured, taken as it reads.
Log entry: 156.3 mV
